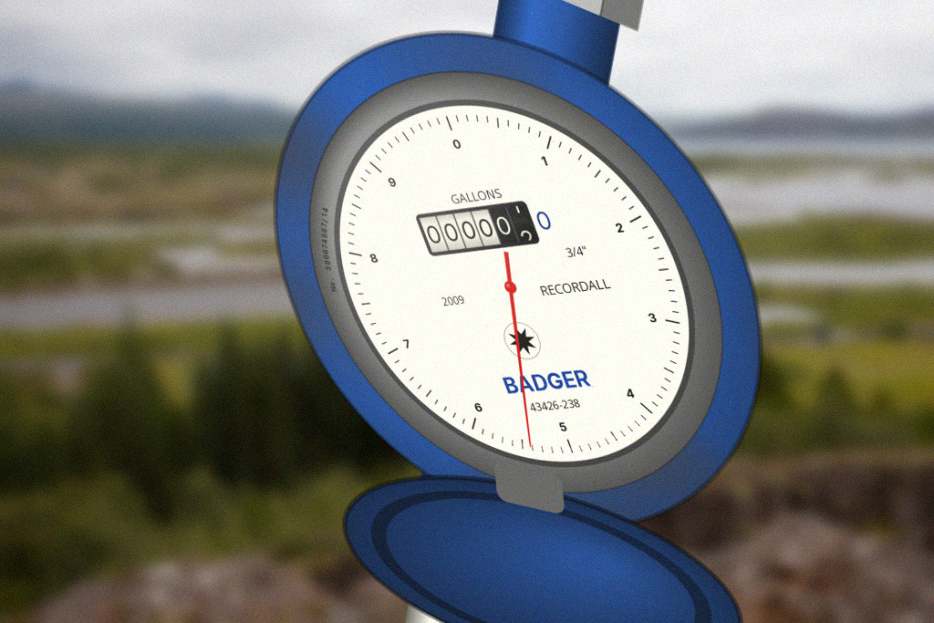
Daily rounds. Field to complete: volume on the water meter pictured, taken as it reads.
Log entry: 15.4 gal
